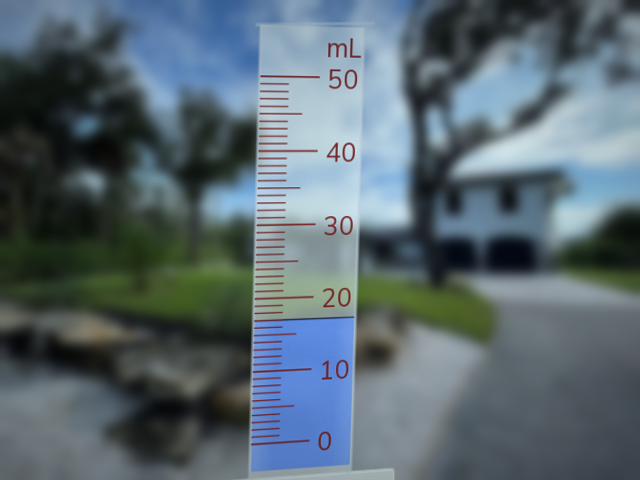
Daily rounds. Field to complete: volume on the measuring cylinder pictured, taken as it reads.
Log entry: 17 mL
